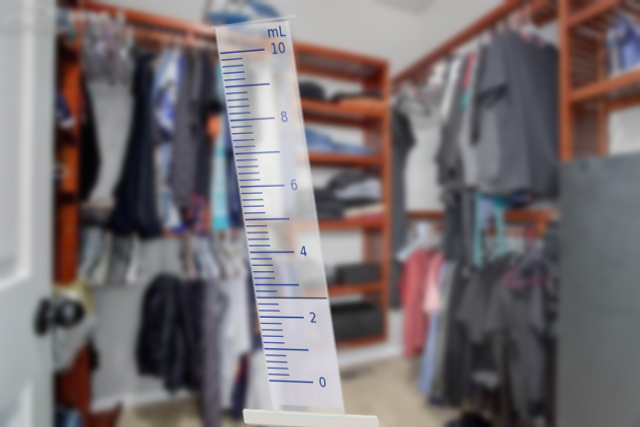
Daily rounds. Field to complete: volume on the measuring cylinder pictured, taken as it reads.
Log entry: 2.6 mL
